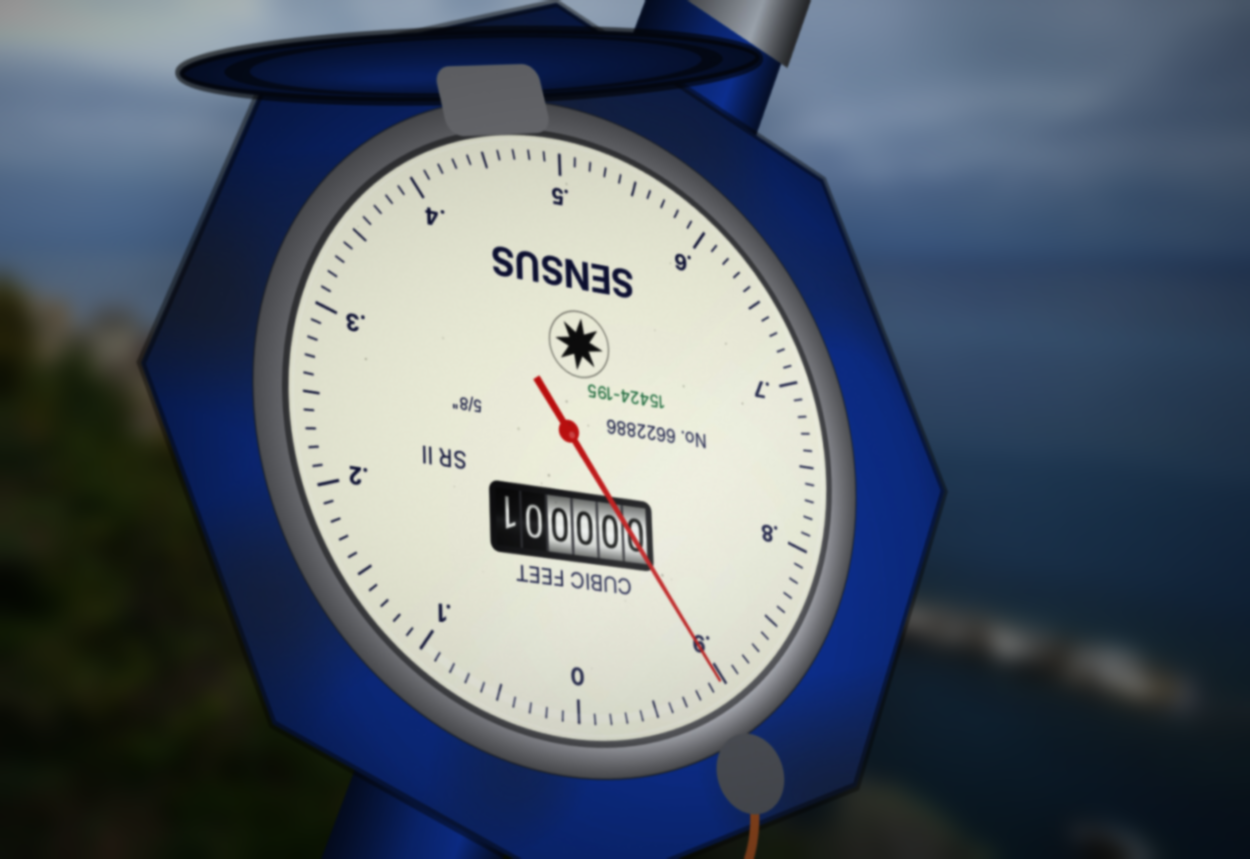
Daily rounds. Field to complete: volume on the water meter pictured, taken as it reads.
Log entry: 0.90 ft³
